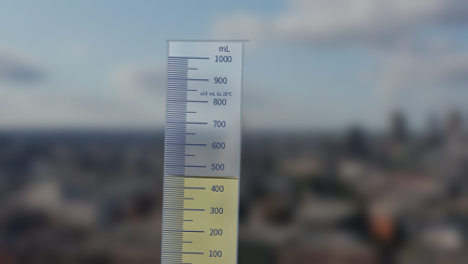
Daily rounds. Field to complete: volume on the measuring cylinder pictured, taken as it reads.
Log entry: 450 mL
